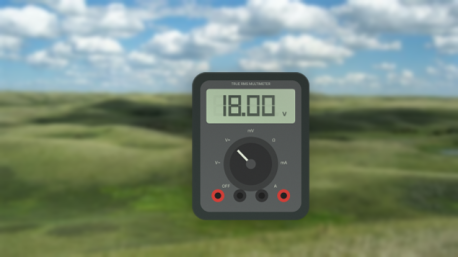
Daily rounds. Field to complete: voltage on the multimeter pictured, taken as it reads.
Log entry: 18.00 V
